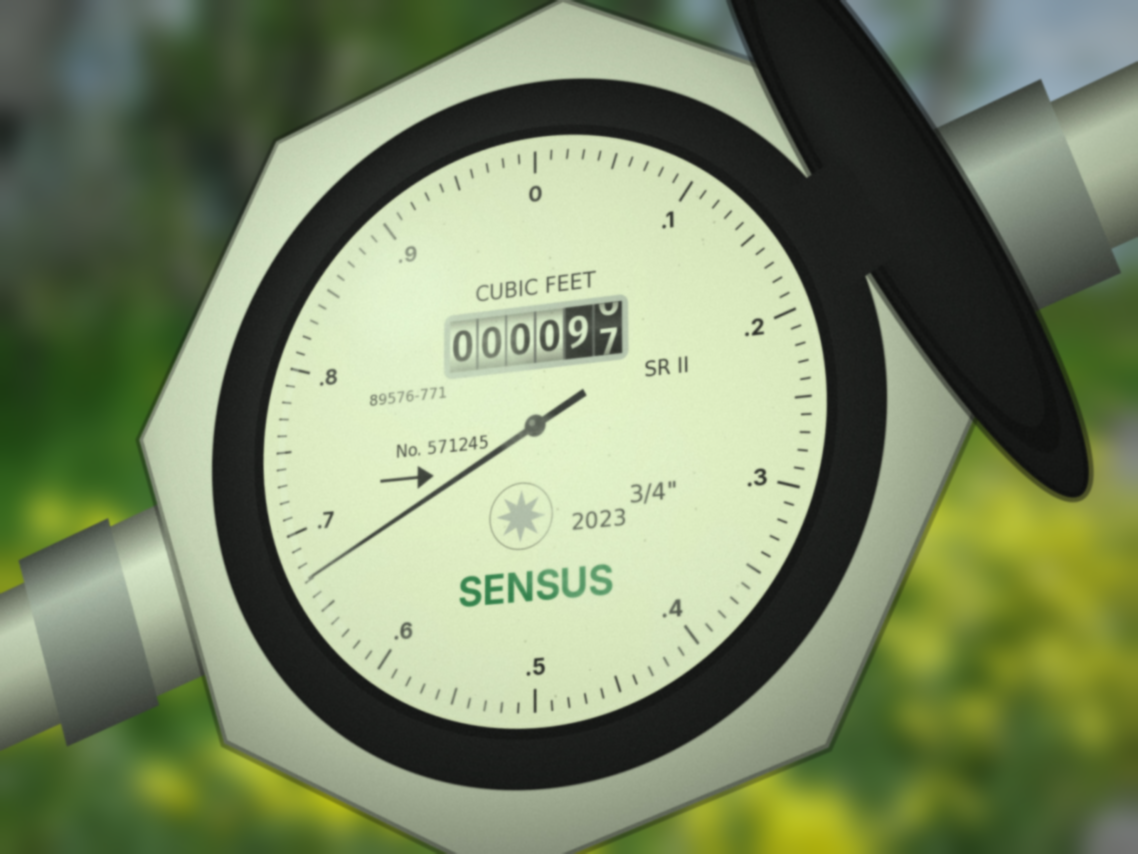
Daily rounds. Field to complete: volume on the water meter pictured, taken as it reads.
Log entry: 96.67 ft³
